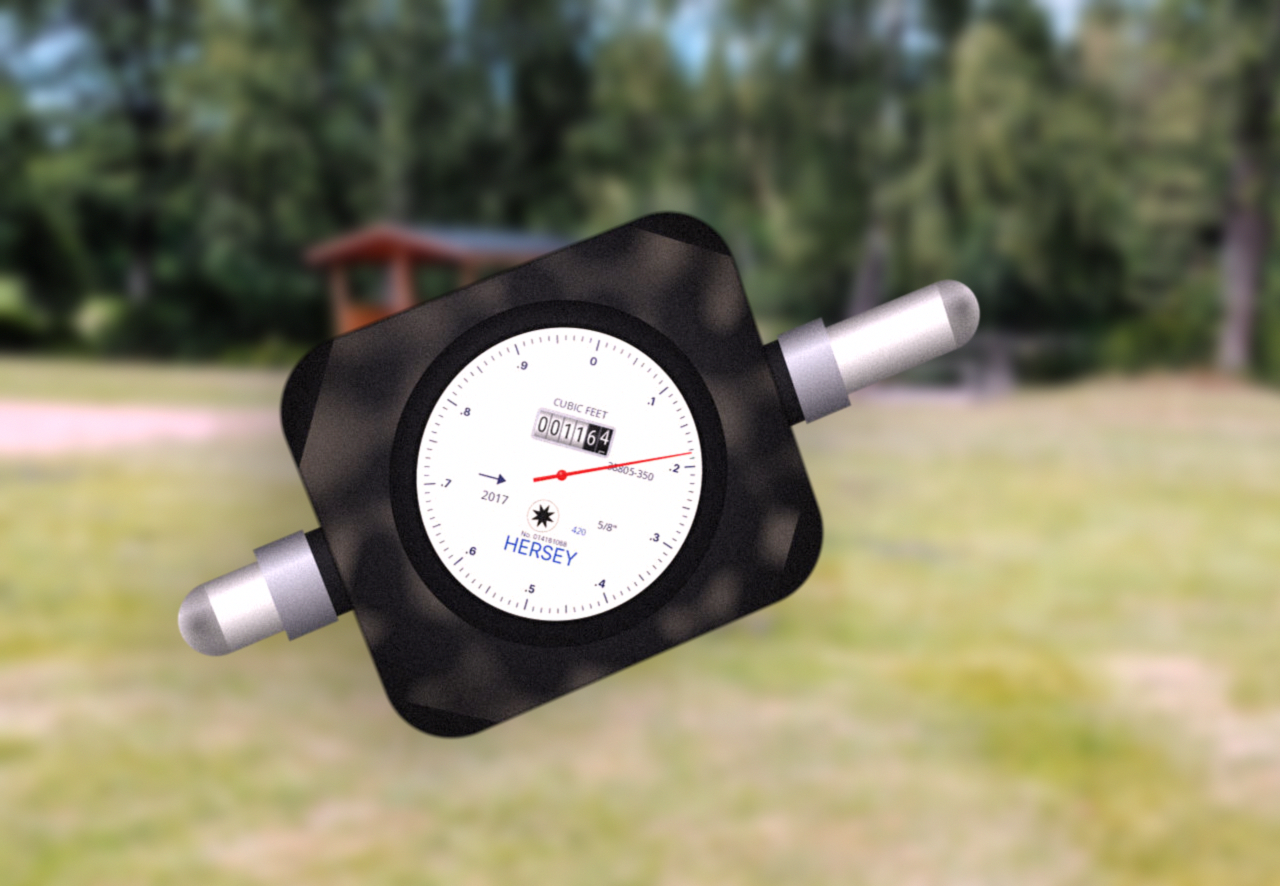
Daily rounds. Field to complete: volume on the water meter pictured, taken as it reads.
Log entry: 1164.18 ft³
